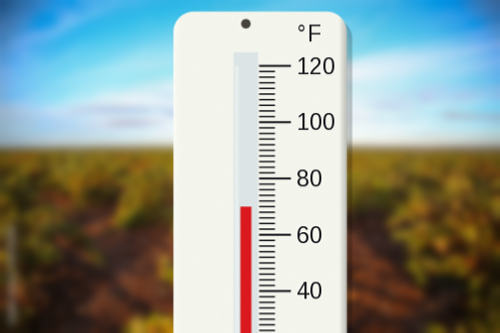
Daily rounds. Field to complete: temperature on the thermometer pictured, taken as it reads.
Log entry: 70 °F
